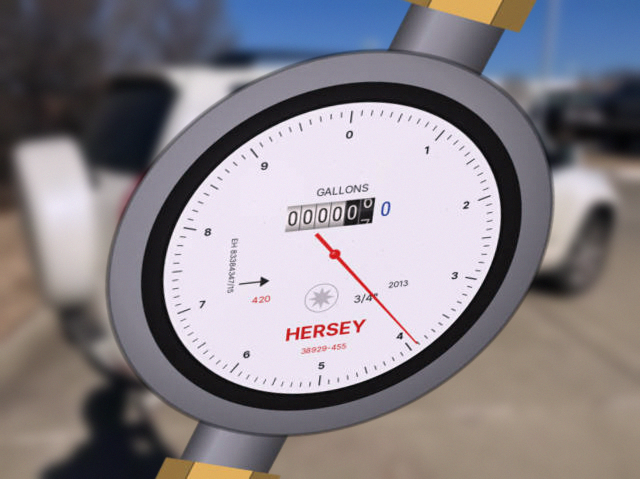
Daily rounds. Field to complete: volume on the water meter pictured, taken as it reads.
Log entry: 63.9 gal
